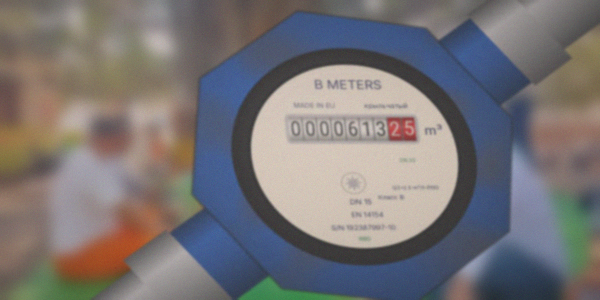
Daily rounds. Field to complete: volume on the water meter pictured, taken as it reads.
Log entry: 613.25 m³
